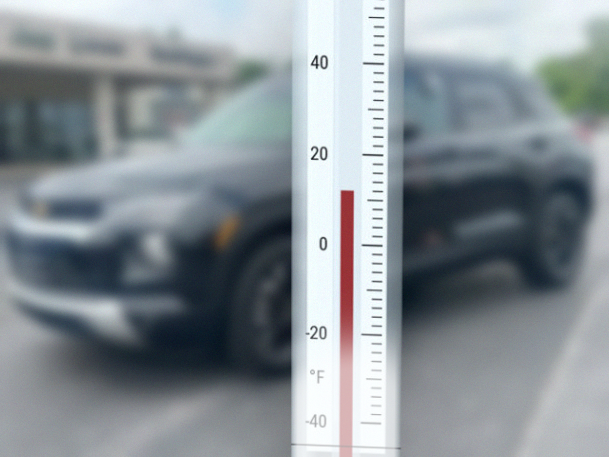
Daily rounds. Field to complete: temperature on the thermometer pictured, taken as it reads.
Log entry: 12 °F
